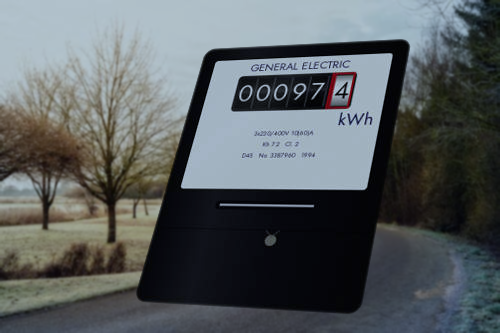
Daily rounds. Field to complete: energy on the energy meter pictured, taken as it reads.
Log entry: 97.4 kWh
